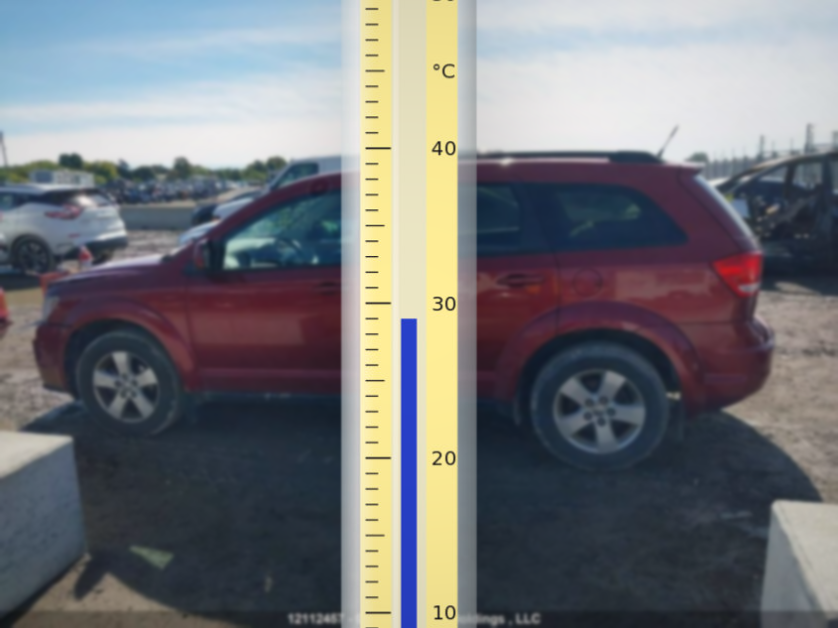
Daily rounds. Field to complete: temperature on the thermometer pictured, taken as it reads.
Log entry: 29 °C
